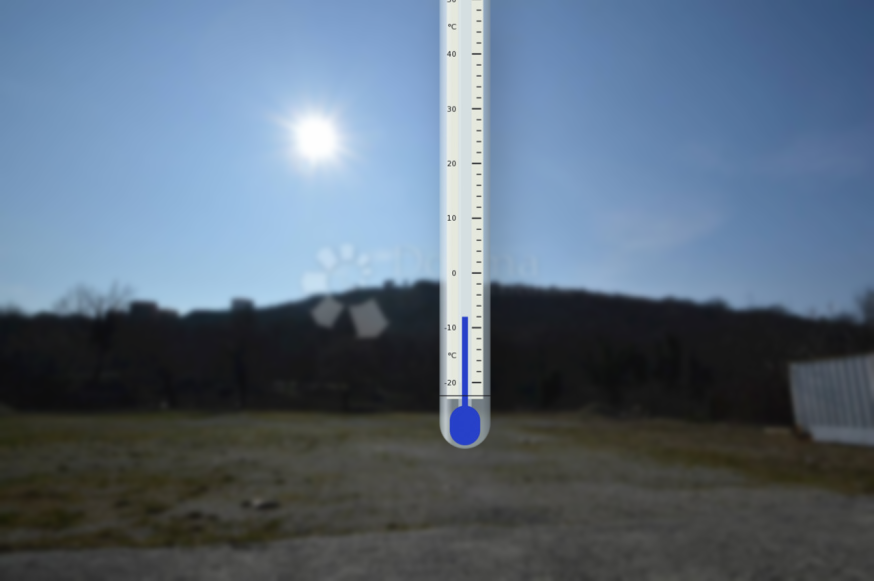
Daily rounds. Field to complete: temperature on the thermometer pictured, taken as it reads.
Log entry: -8 °C
